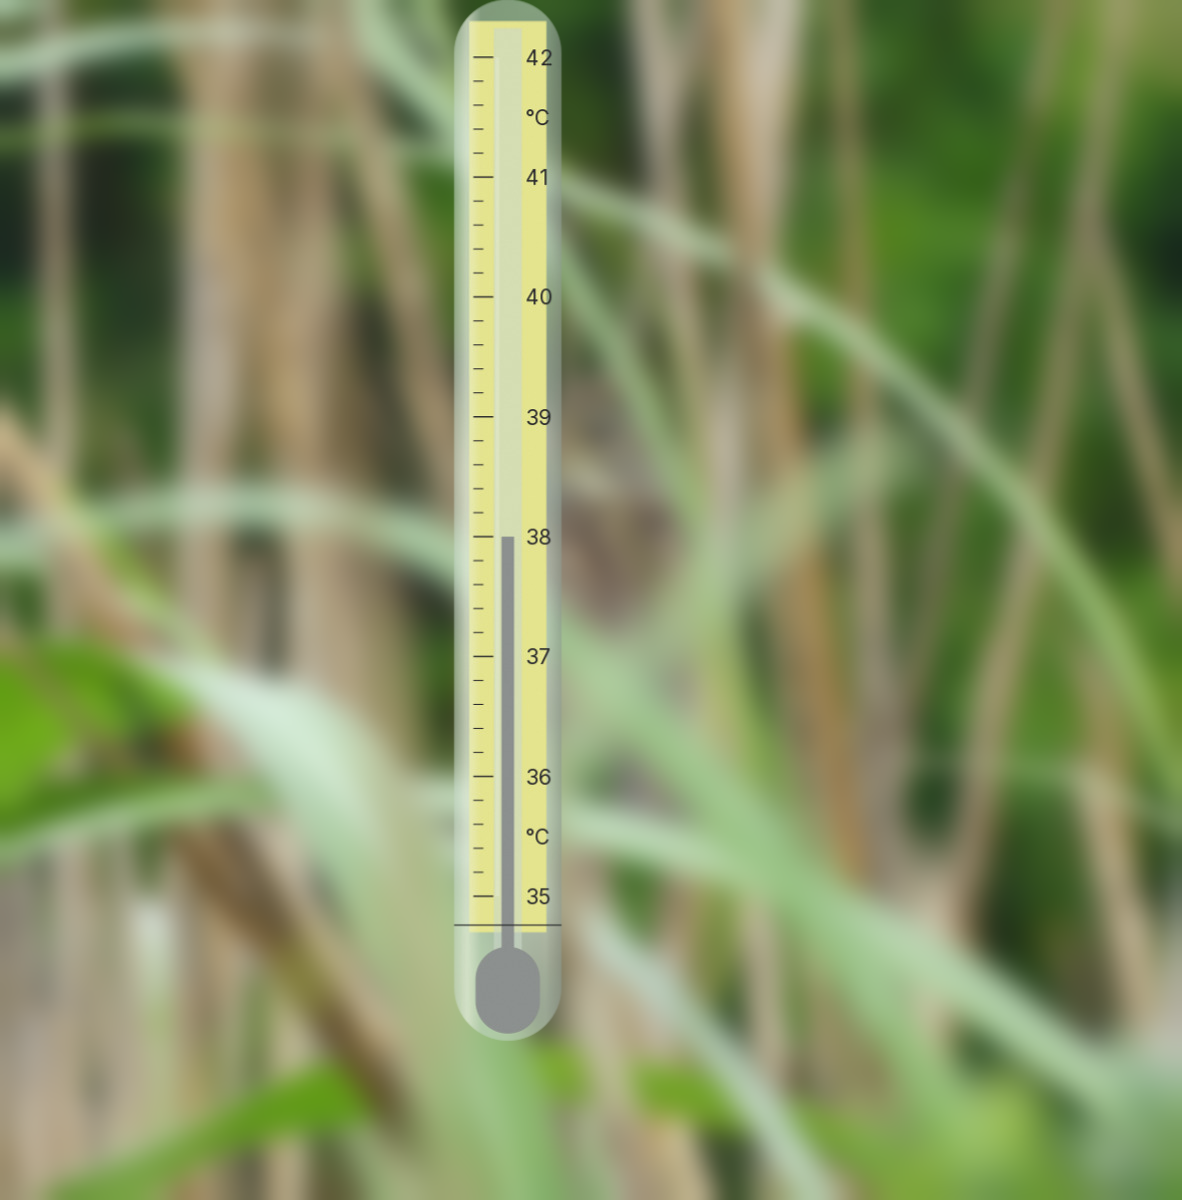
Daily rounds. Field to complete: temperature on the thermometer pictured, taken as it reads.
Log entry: 38 °C
